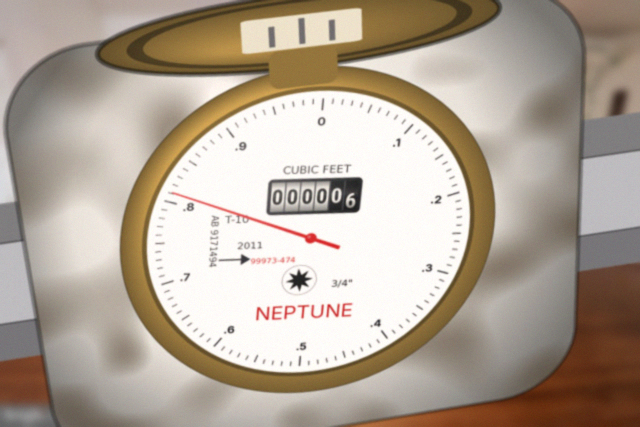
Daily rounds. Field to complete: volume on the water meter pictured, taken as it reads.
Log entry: 5.81 ft³
